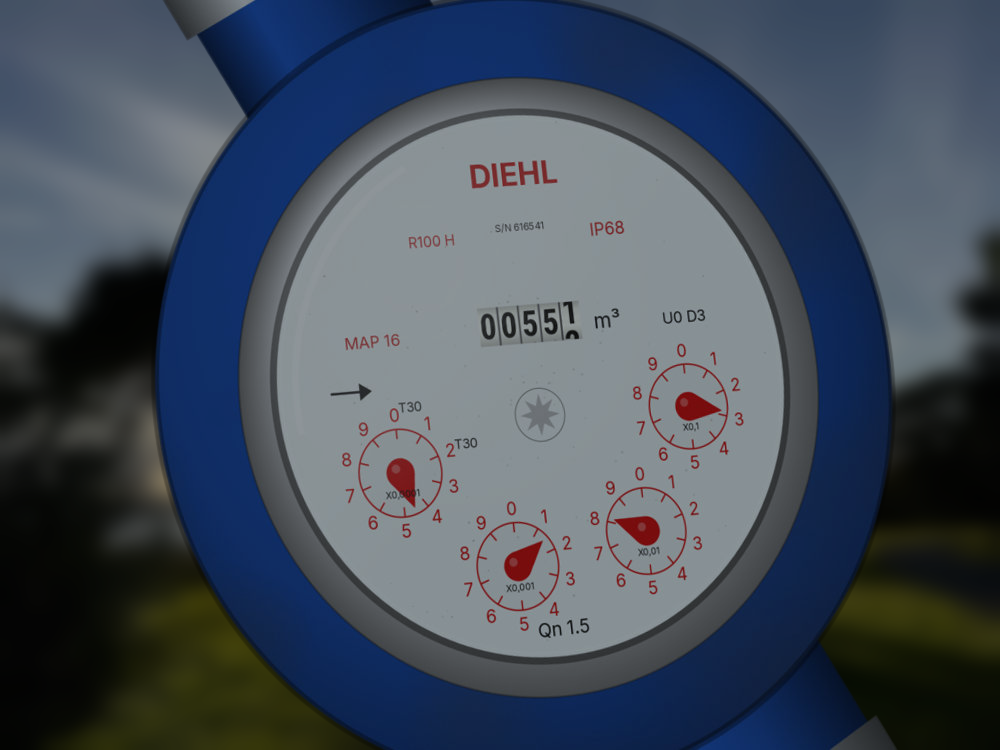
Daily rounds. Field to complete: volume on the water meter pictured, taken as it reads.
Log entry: 551.2814 m³
